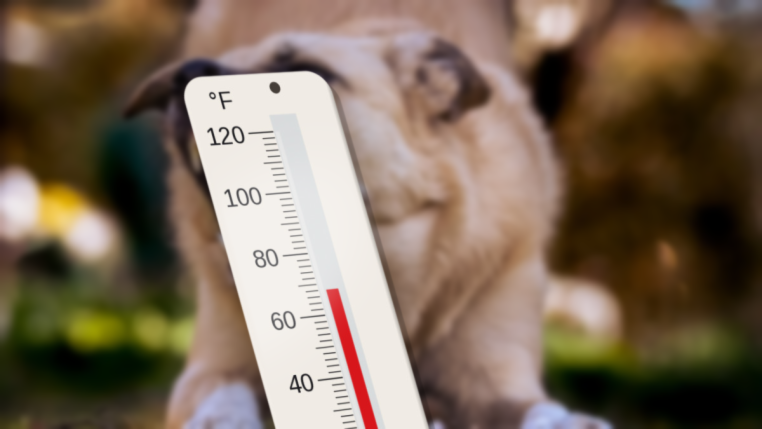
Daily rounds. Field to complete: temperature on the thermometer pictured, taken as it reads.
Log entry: 68 °F
